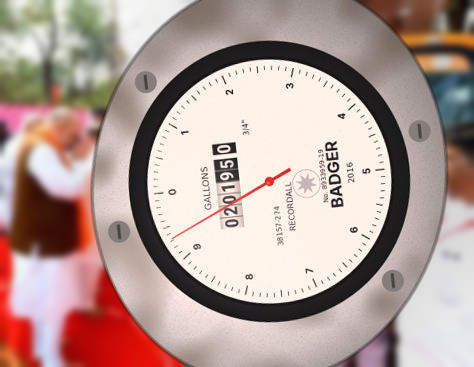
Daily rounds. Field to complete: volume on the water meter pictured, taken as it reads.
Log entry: 201949.3 gal
